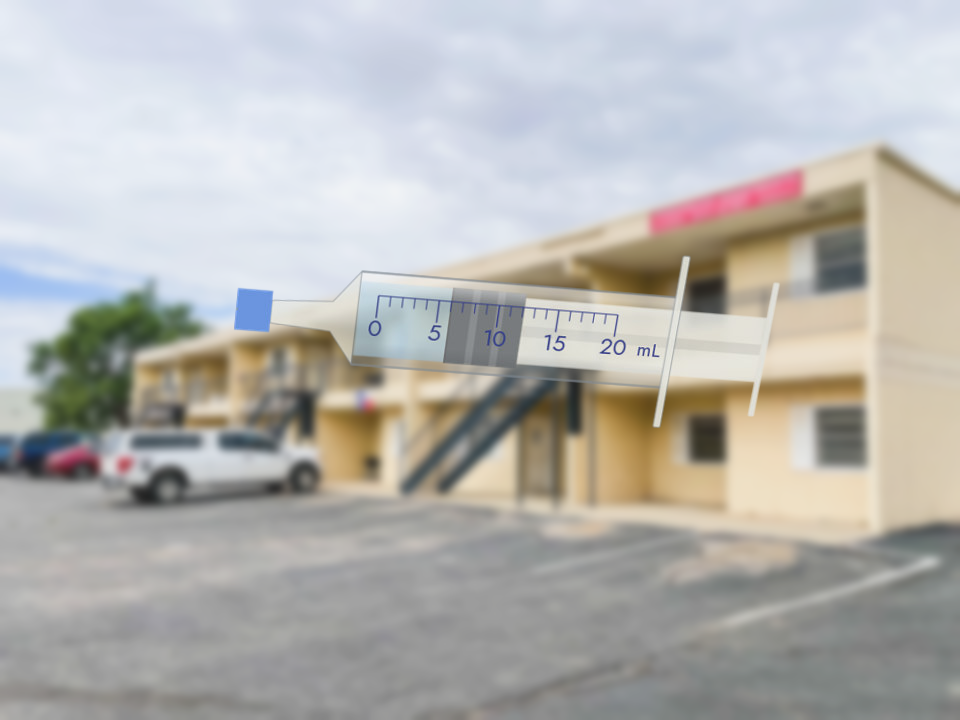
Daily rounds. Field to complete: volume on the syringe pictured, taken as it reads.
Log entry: 6 mL
